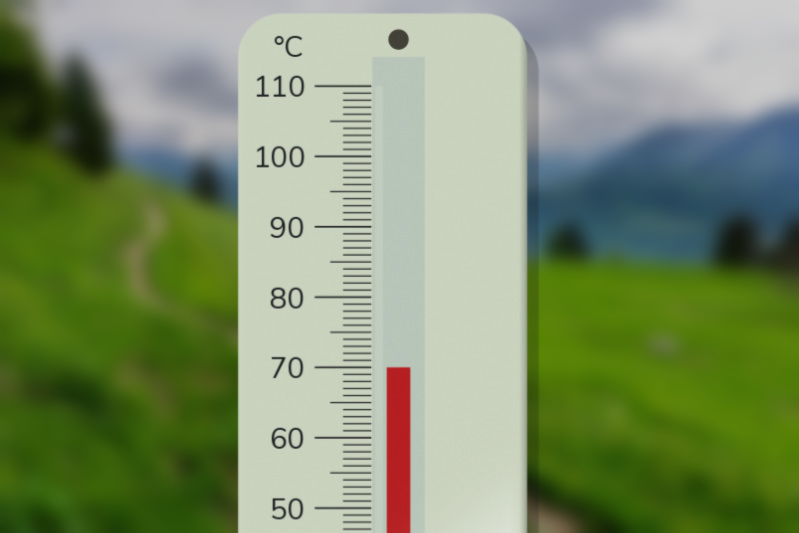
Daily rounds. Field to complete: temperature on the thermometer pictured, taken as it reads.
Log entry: 70 °C
